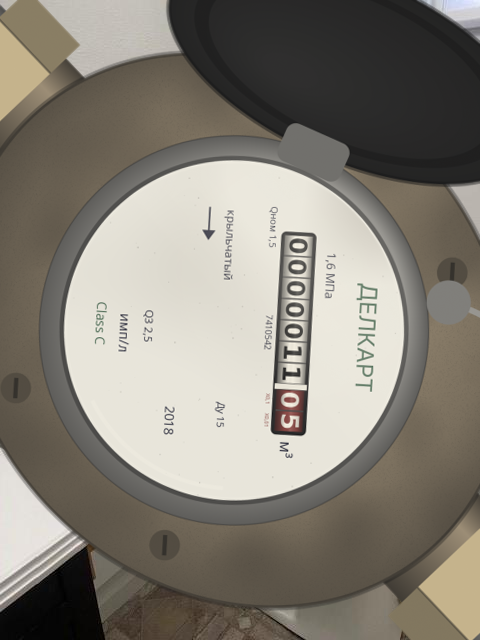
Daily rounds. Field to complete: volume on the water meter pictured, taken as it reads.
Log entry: 11.05 m³
